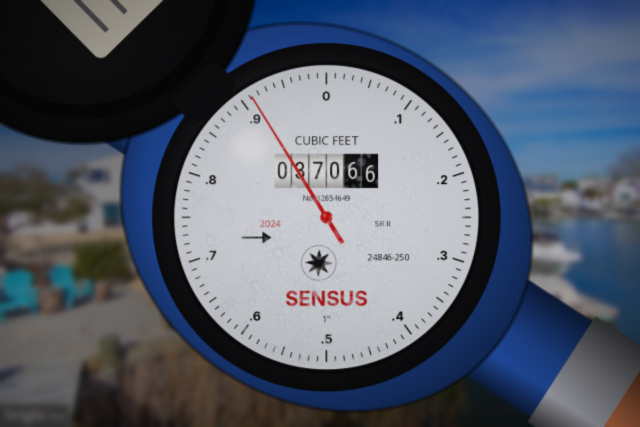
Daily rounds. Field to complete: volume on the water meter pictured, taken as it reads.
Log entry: 37065.91 ft³
